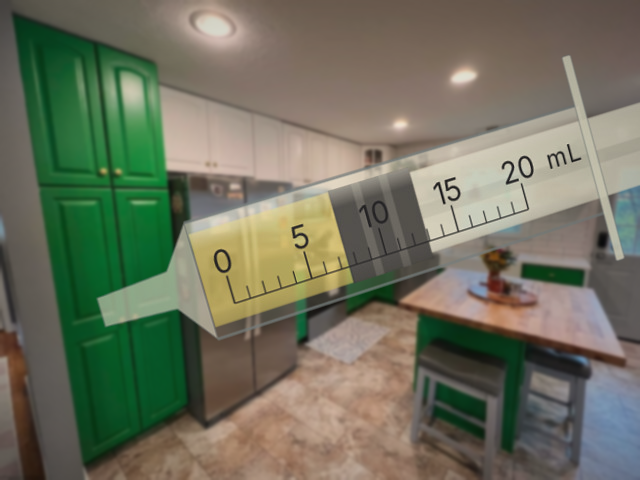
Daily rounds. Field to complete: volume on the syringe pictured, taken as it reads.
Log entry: 7.5 mL
